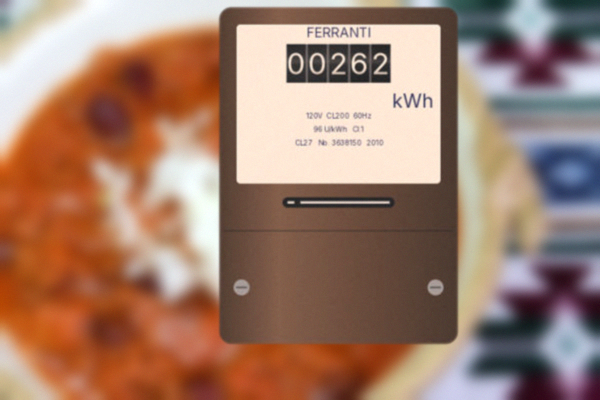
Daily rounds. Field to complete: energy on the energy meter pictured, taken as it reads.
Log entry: 262 kWh
